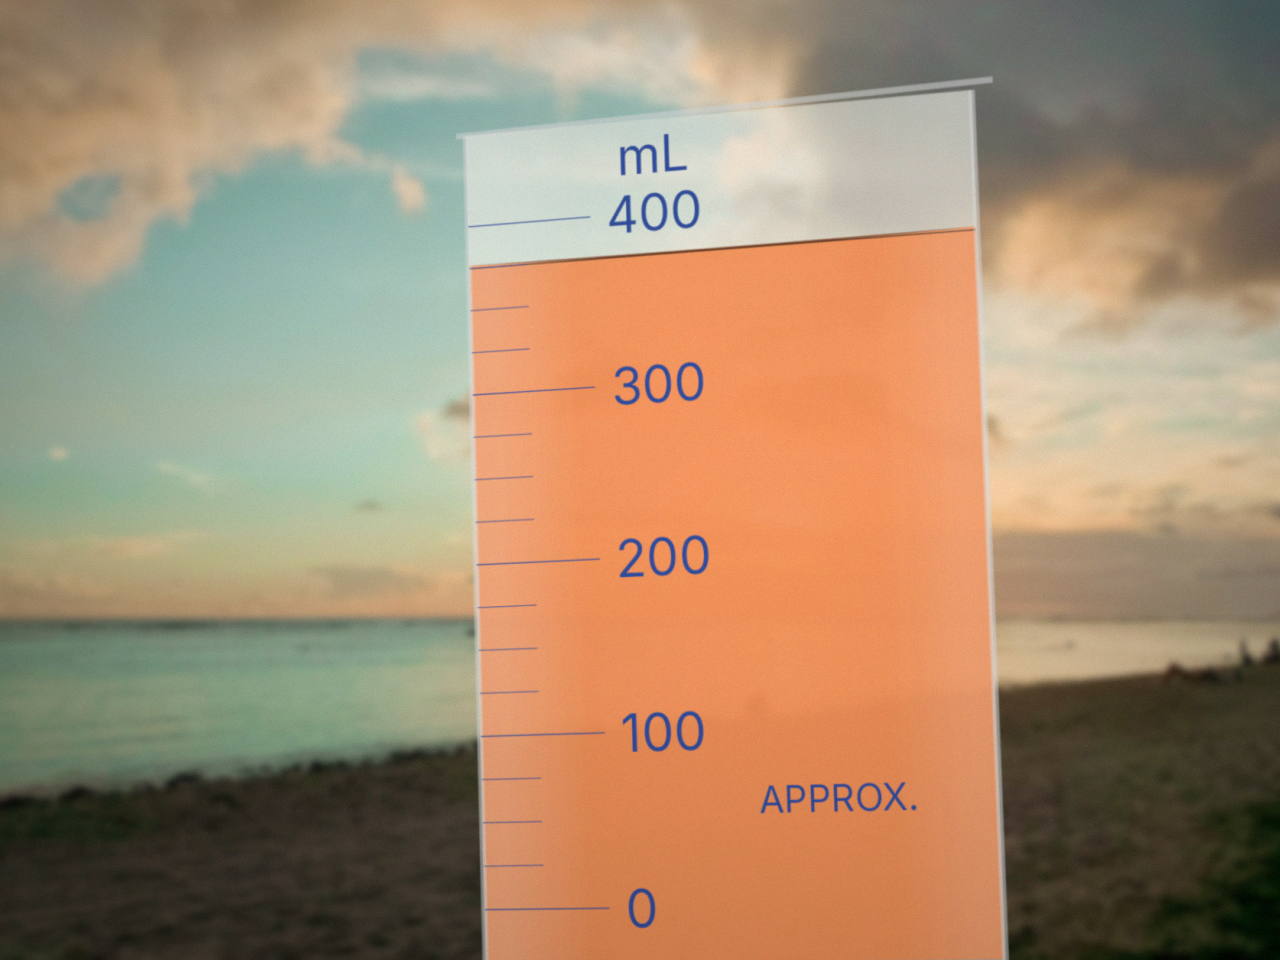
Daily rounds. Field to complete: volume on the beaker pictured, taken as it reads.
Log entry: 375 mL
